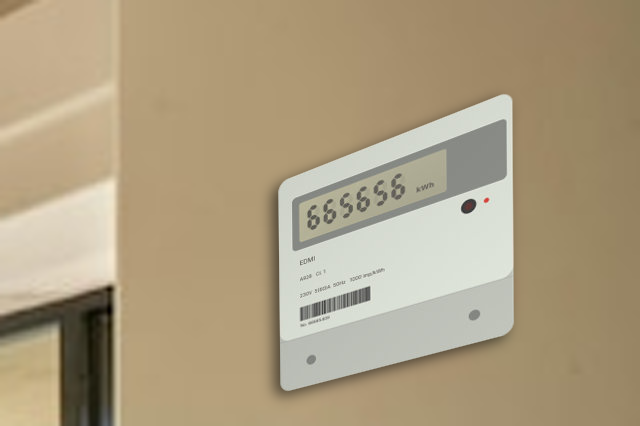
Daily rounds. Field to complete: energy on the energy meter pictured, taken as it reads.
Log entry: 665656 kWh
